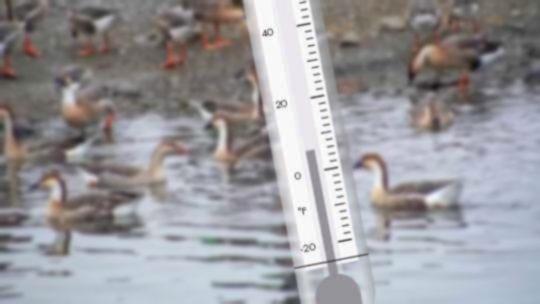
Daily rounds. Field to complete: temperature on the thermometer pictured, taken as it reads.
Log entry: 6 °F
